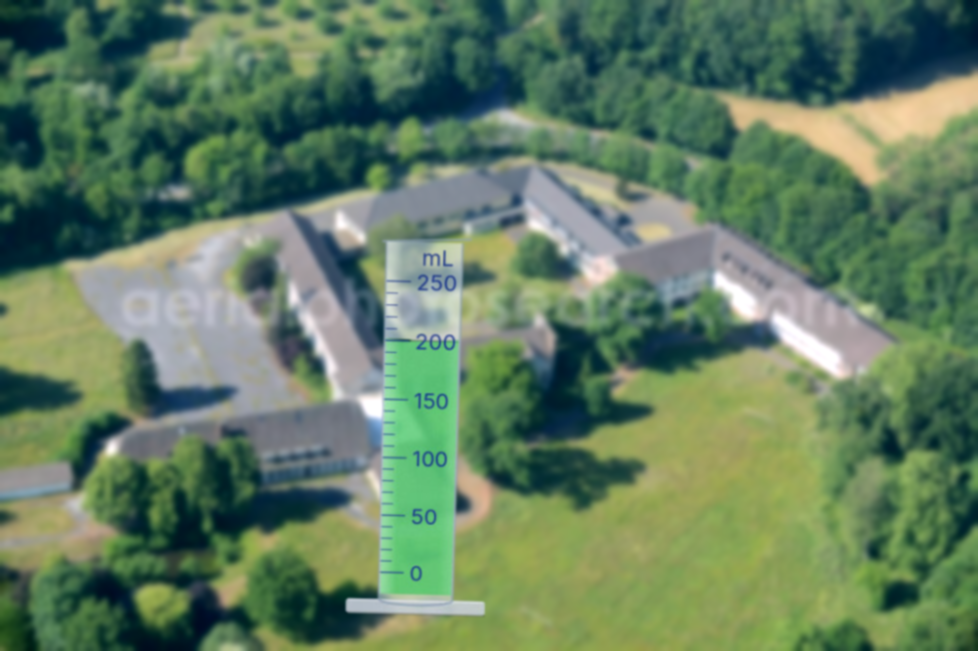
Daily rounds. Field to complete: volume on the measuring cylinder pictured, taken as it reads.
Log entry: 200 mL
